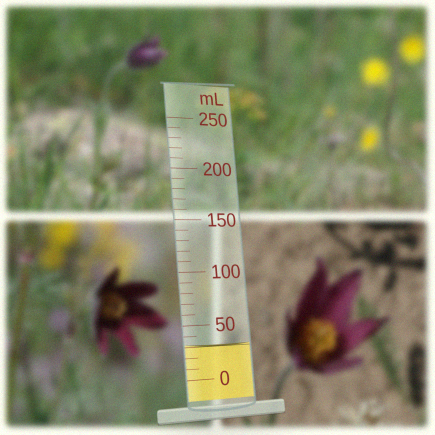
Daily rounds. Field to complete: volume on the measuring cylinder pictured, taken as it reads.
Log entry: 30 mL
